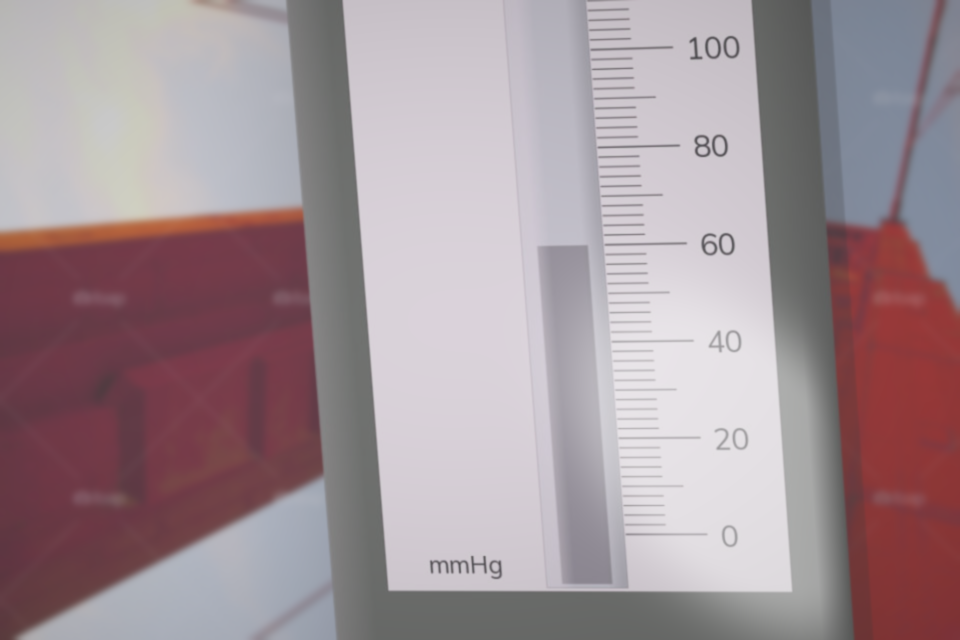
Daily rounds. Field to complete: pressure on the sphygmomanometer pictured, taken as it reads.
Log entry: 60 mmHg
